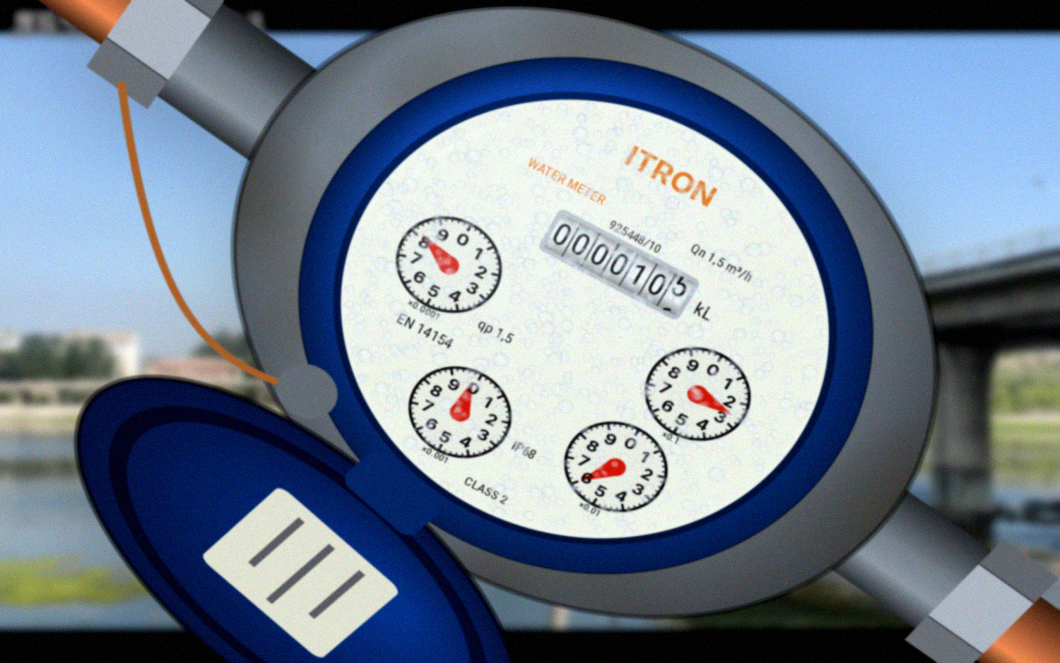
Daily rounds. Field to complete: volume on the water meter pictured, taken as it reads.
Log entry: 105.2598 kL
